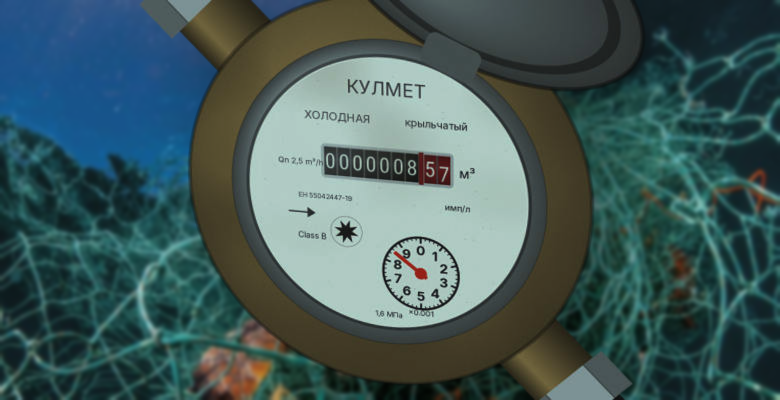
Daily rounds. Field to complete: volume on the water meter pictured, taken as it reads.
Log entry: 8.568 m³
